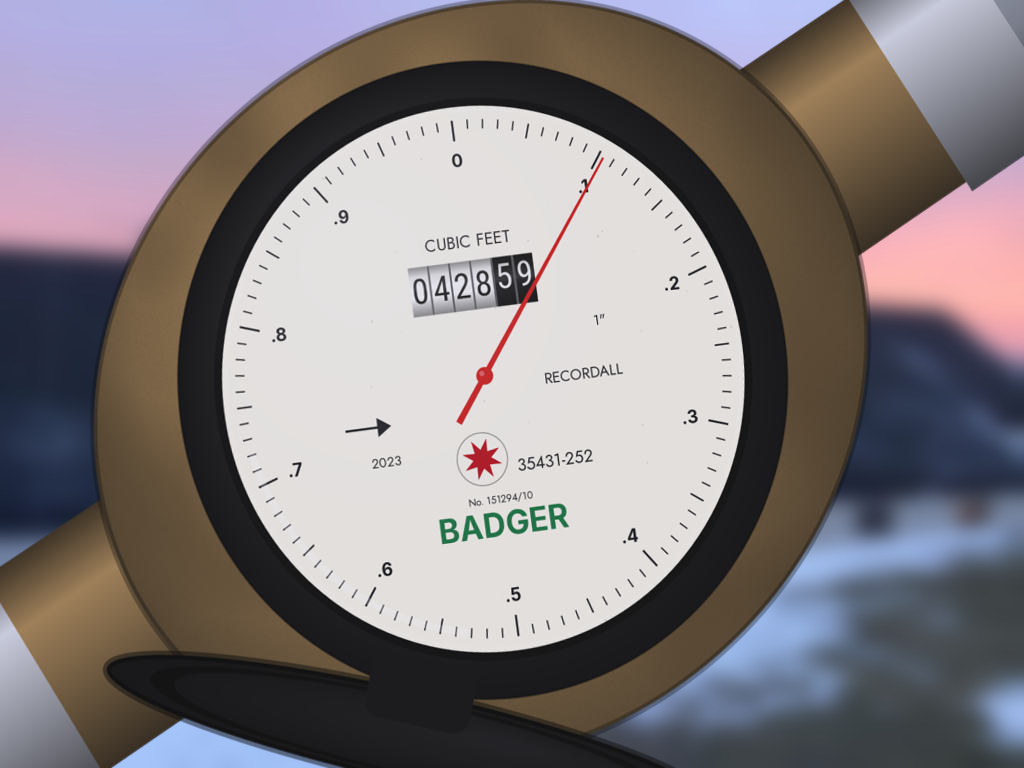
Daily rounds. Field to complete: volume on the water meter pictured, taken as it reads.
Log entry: 42859.10 ft³
